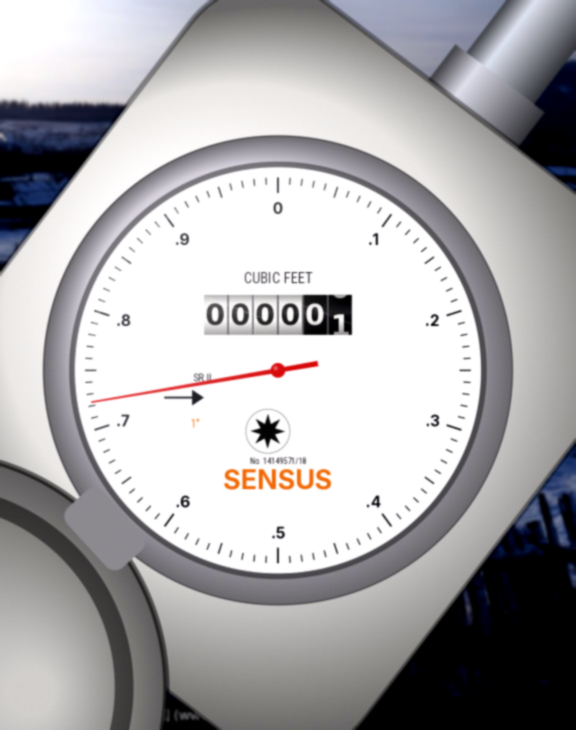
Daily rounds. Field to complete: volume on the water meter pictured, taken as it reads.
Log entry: 0.72 ft³
